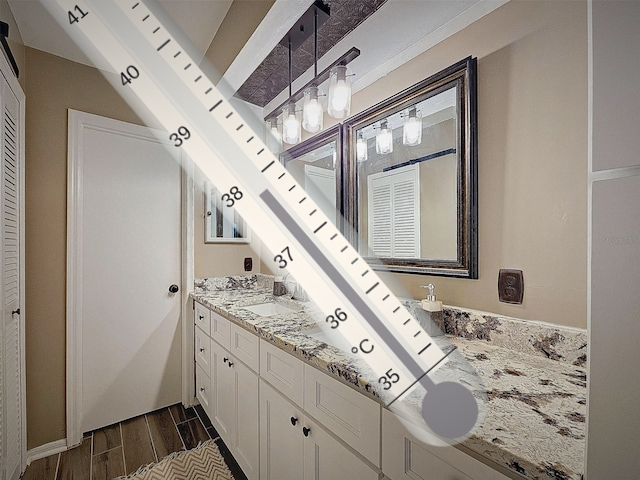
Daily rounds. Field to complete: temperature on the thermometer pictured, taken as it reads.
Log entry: 37.8 °C
